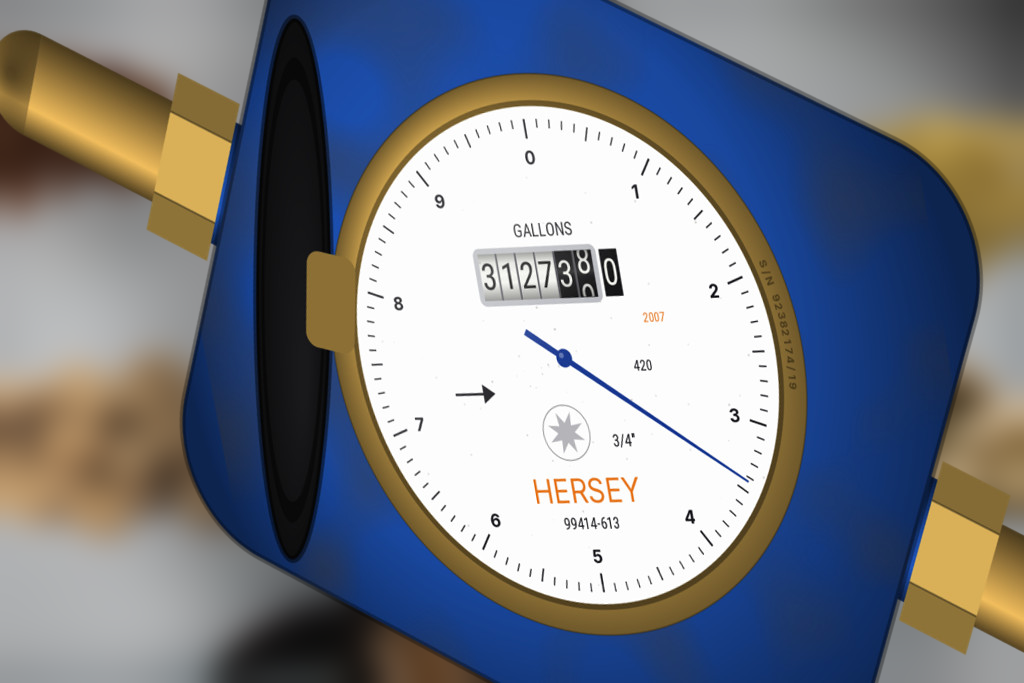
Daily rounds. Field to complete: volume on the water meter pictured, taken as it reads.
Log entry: 3127383.4 gal
